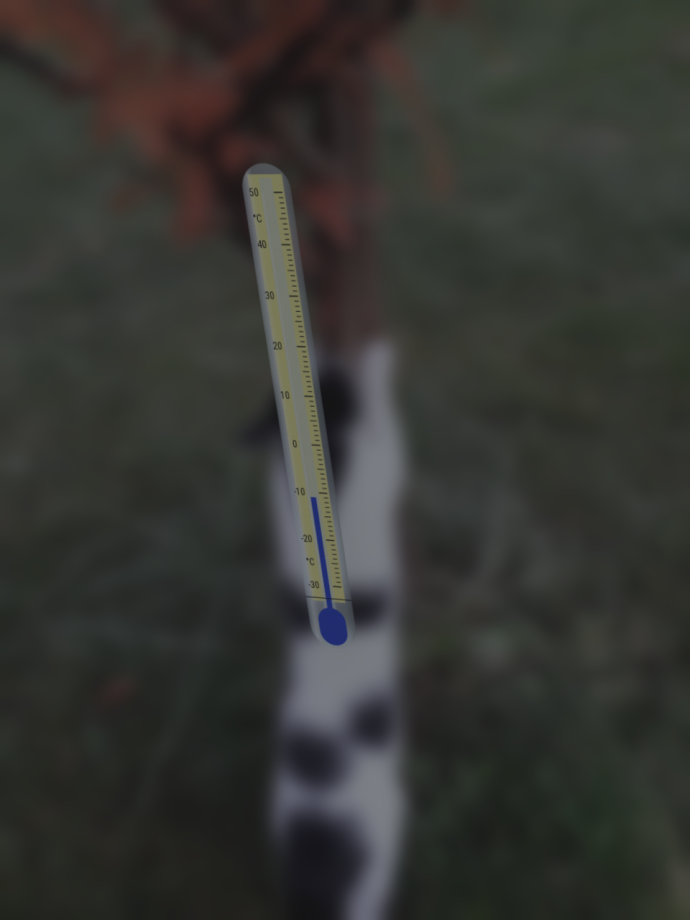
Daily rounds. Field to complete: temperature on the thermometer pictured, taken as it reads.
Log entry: -11 °C
